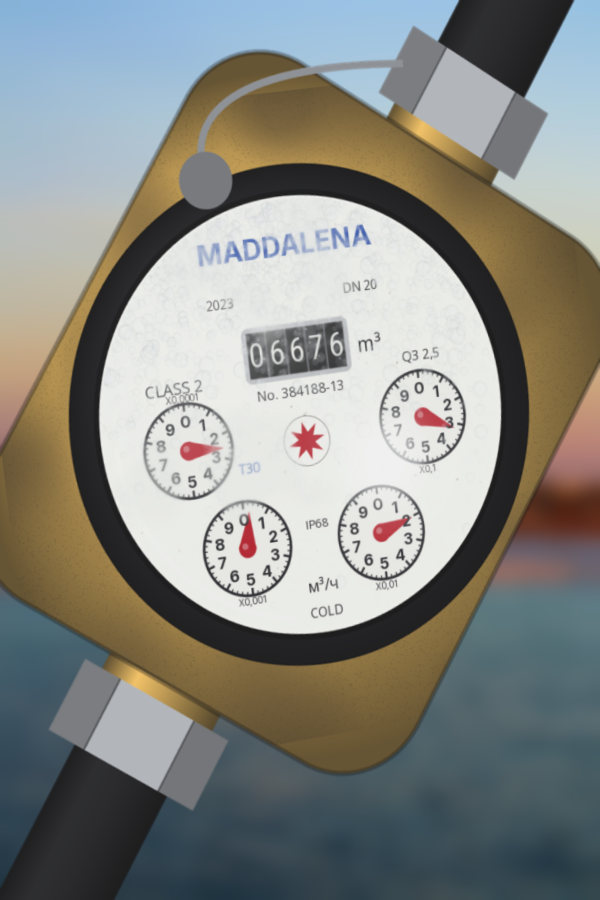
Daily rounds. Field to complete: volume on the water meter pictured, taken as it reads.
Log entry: 6676.3202 m³
